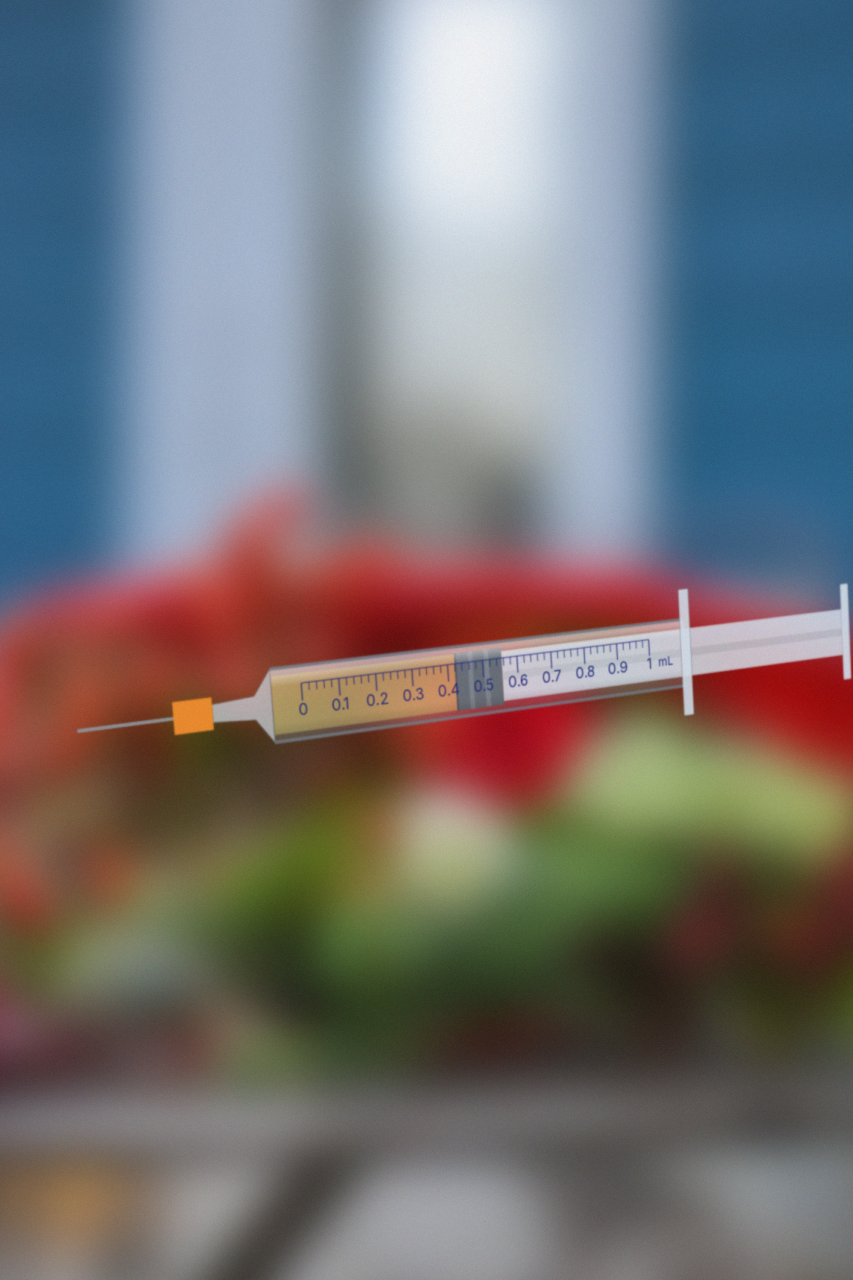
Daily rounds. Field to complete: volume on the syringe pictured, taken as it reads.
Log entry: 0.42 mL
